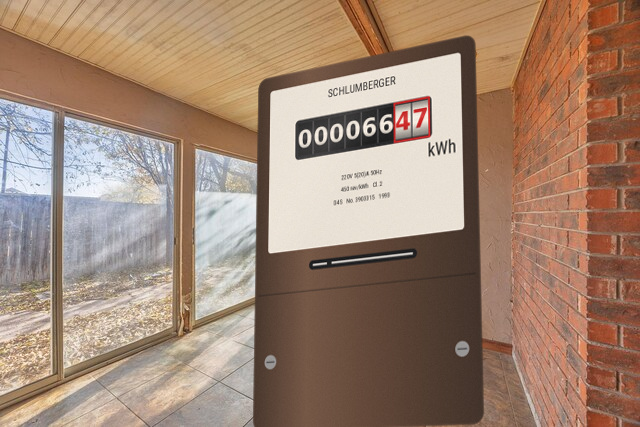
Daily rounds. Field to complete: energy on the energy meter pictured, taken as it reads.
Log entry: 66.47 kWh
